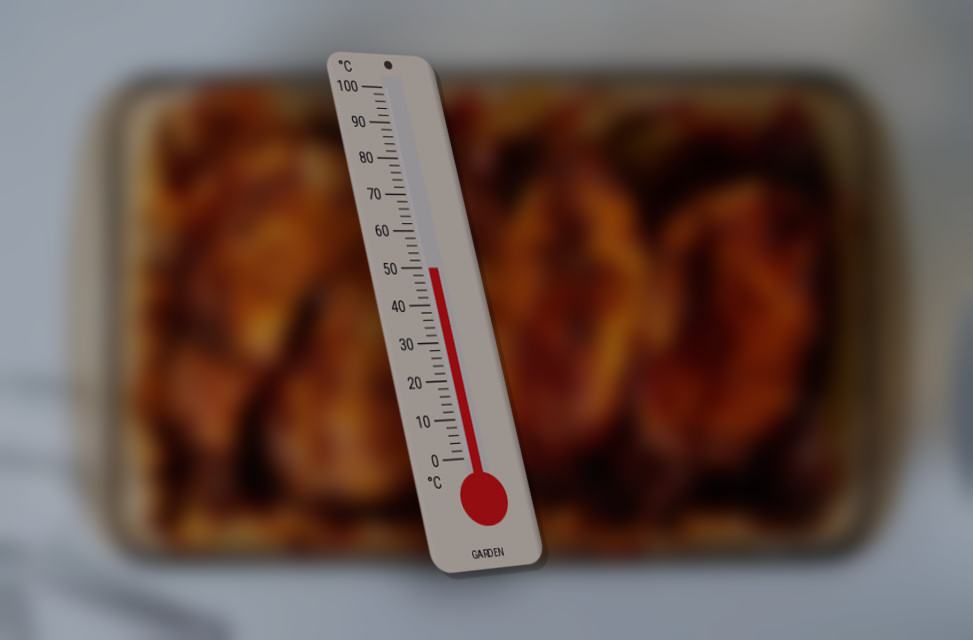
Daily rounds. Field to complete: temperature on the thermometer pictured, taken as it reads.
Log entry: 50 °C
